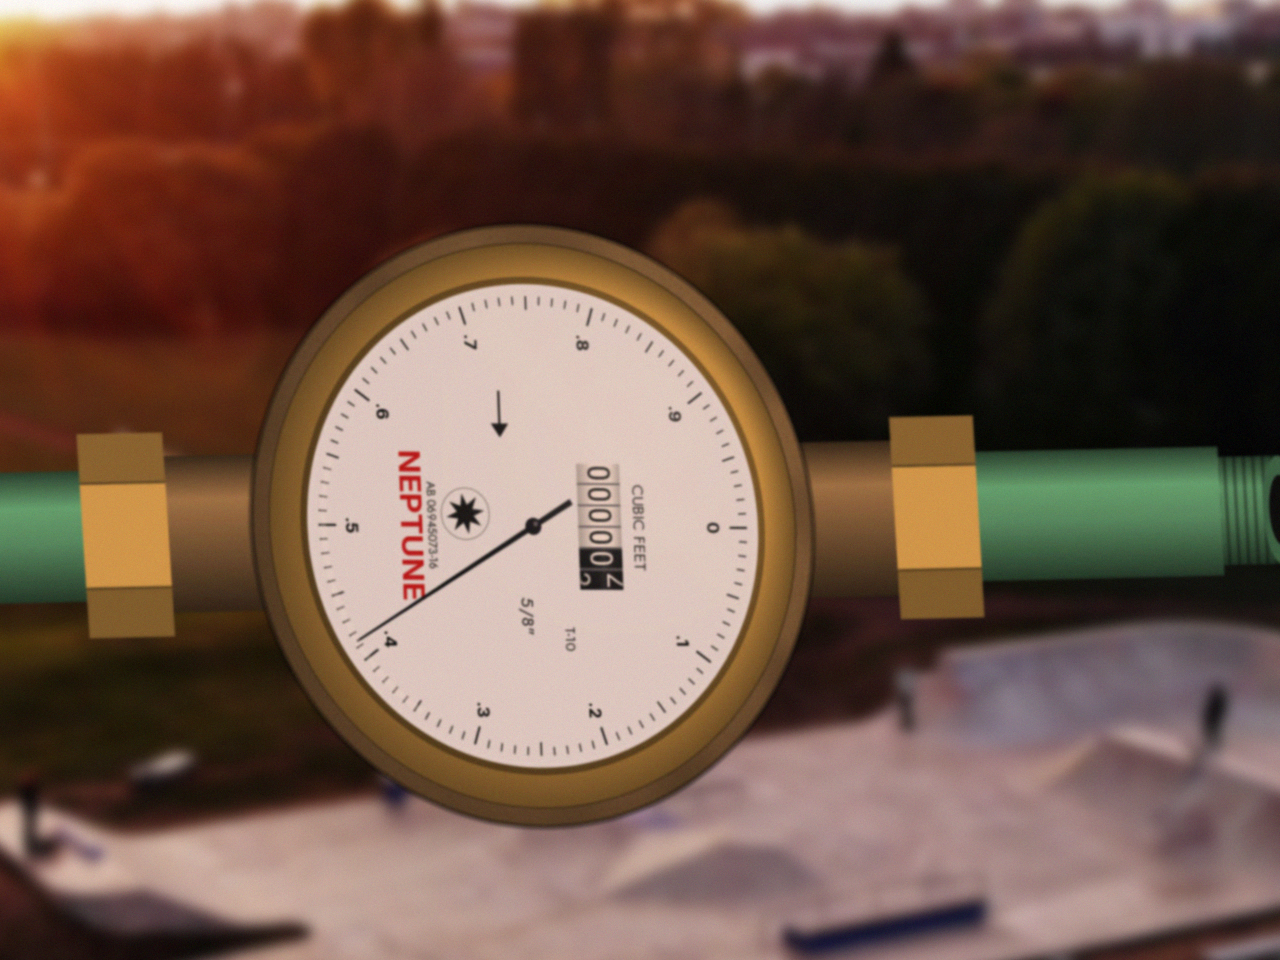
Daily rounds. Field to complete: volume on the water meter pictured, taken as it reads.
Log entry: 2.41 ft³
